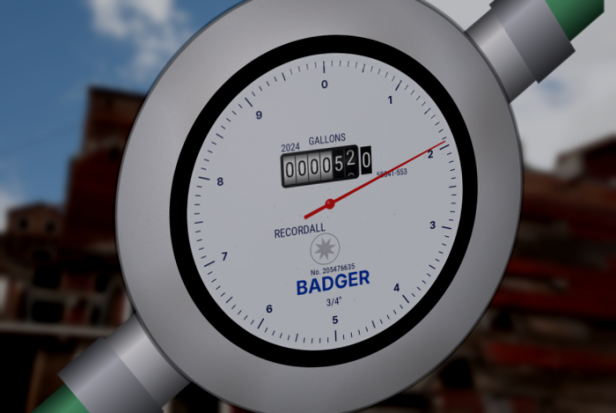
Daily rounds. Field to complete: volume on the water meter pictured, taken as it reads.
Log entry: 521.9 gal
